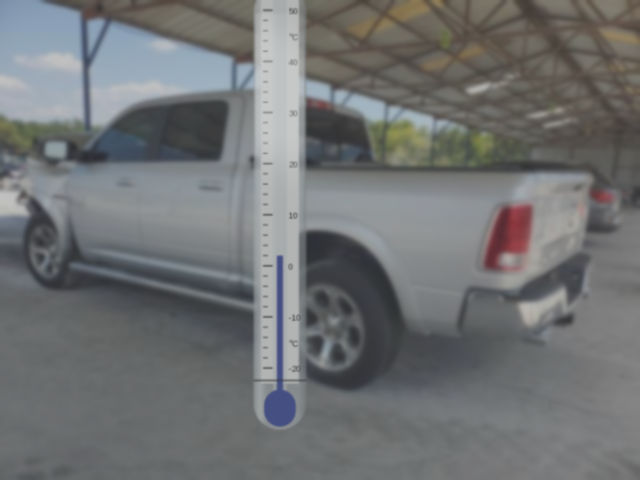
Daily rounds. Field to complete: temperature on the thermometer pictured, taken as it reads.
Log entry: 2 °C
